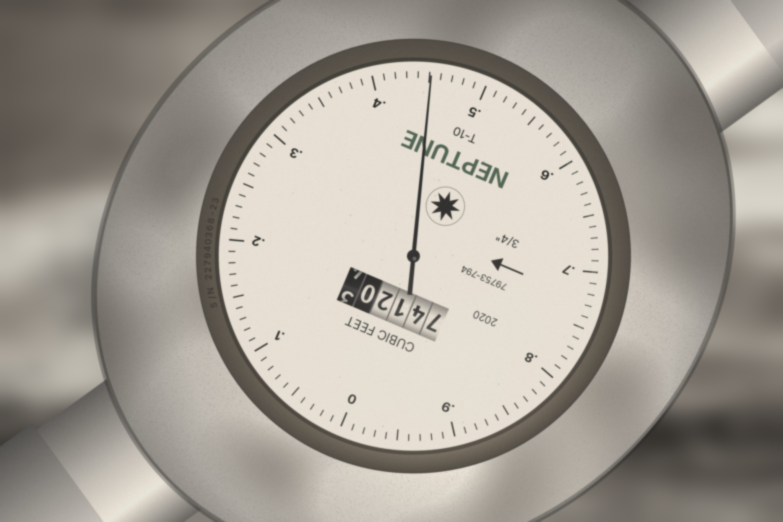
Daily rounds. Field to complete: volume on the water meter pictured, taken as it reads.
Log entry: 741203.45 ft³
